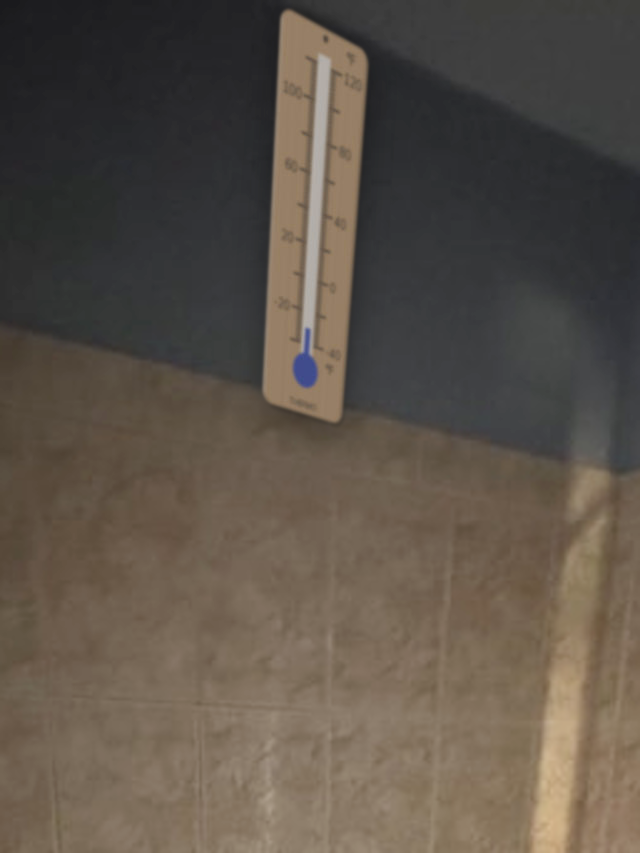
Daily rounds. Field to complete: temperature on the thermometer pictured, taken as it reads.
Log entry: -30 °F
